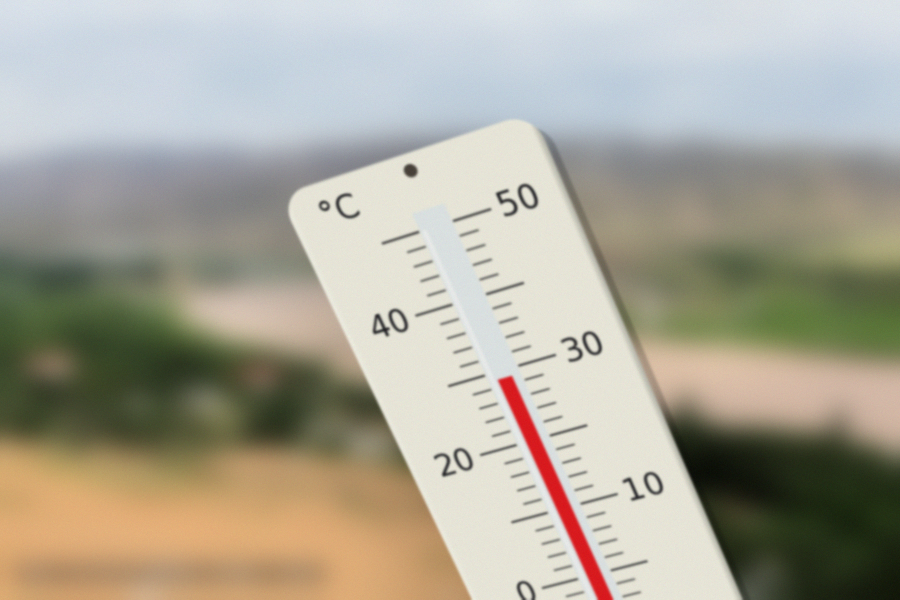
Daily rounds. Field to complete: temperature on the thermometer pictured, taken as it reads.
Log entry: 29 °C
